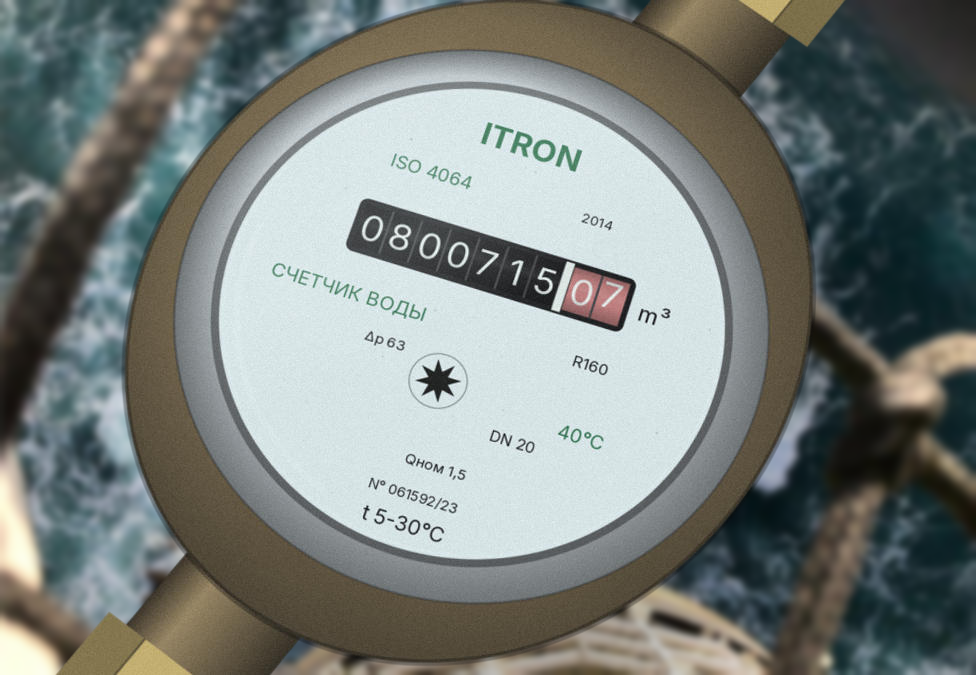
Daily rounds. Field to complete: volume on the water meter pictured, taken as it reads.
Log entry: 800715.07 m³
